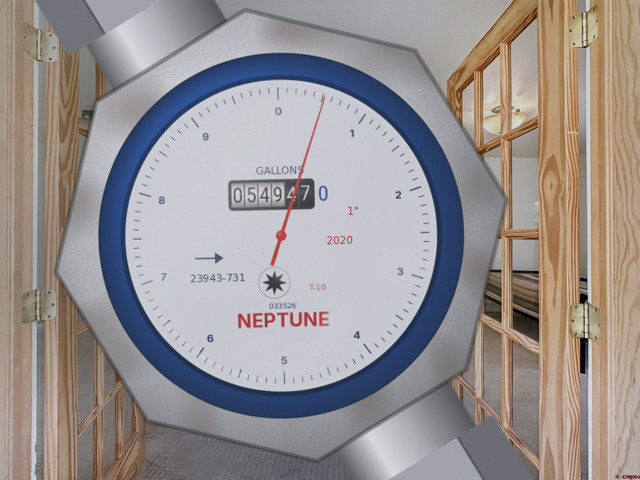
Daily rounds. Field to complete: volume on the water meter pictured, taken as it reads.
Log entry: 549470.5 gal
